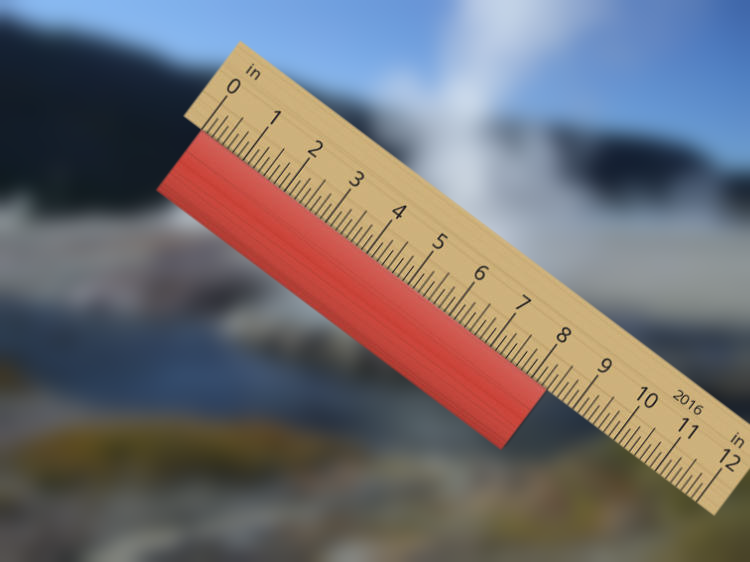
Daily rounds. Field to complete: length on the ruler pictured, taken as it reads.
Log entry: 8.375 in
